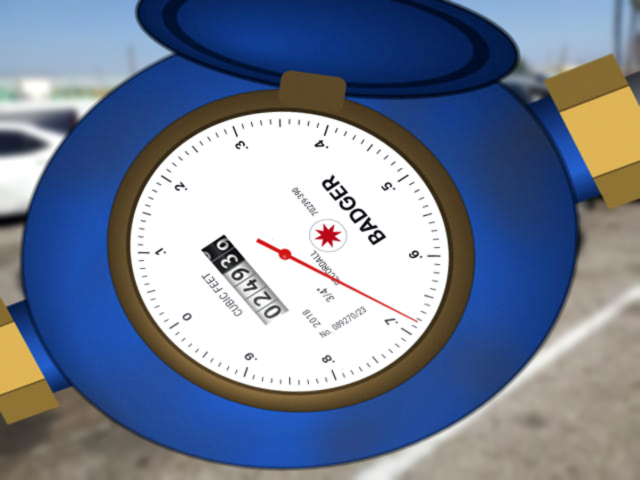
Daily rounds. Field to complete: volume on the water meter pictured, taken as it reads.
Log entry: 24938.68 ft³
